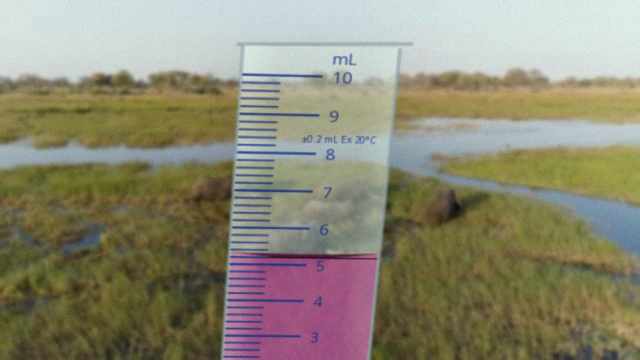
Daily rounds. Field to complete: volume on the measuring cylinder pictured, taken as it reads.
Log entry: 5.2 mL
